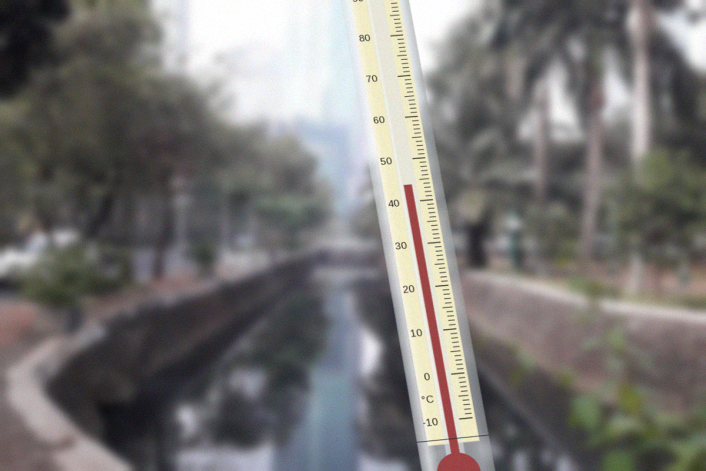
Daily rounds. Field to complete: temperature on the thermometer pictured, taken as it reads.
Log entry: 44 °C
